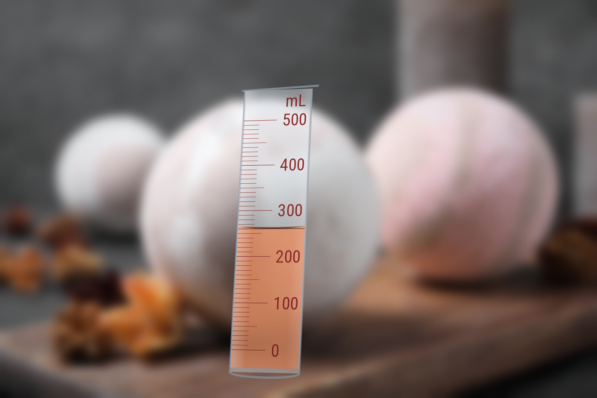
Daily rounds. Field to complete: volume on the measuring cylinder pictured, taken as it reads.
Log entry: 260 mL
